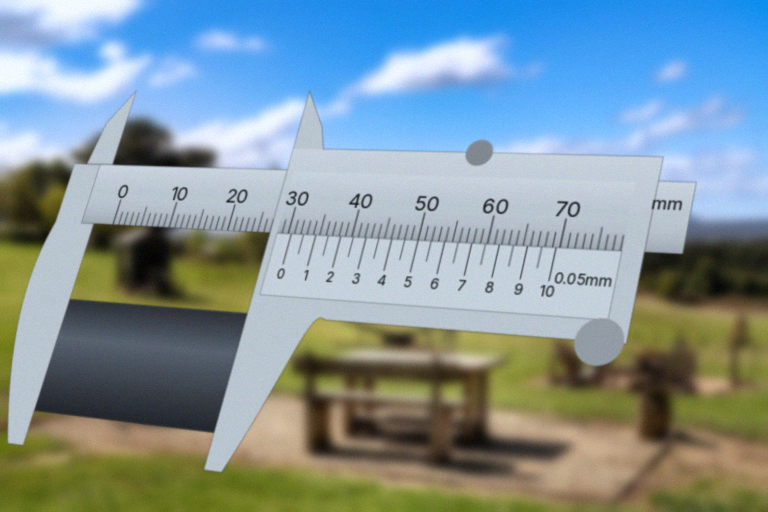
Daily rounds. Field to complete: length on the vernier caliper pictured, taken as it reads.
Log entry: 30.5 mm
